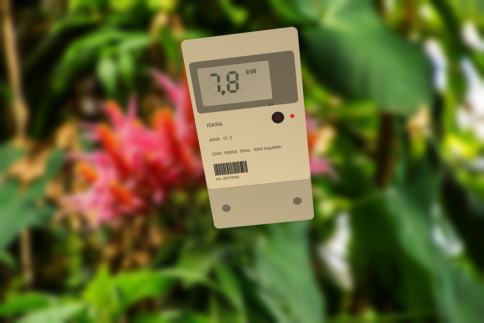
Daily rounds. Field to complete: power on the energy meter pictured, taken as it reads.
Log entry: 7.8 kW
